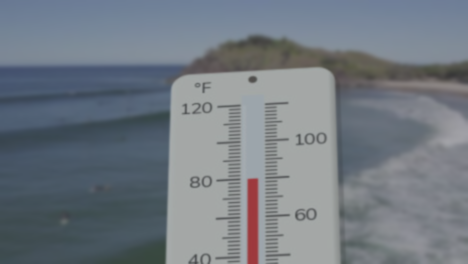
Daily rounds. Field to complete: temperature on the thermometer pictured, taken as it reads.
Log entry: 80 °F
